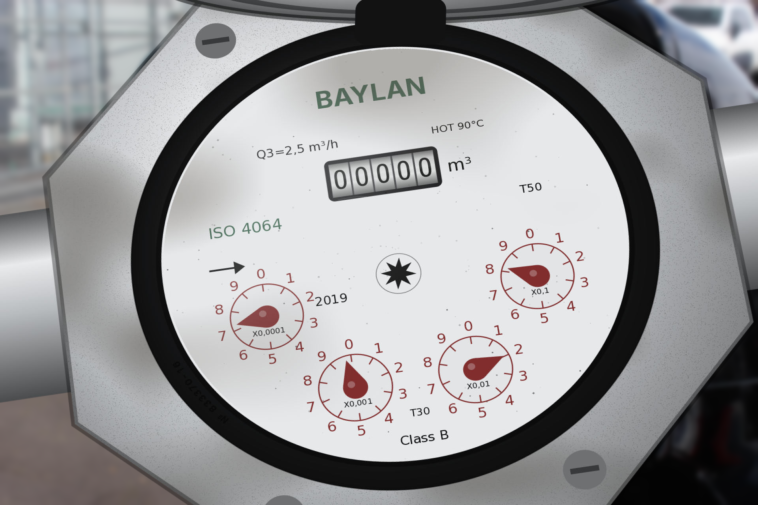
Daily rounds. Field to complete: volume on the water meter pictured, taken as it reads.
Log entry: 0.8197 m³
